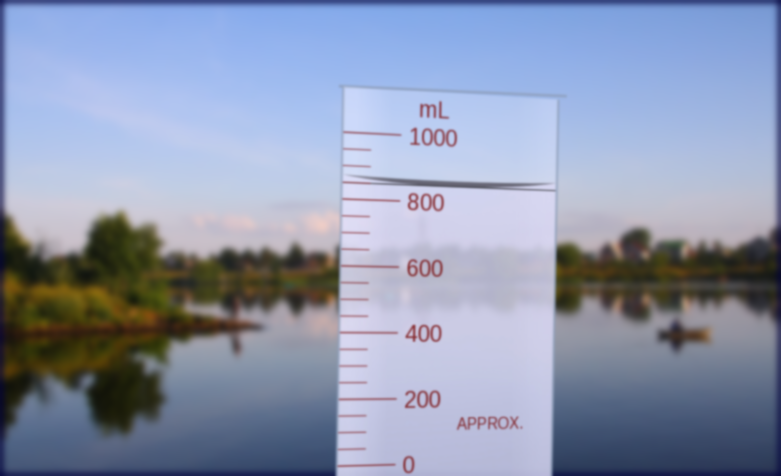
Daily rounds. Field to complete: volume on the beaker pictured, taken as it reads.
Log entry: 850 mL
